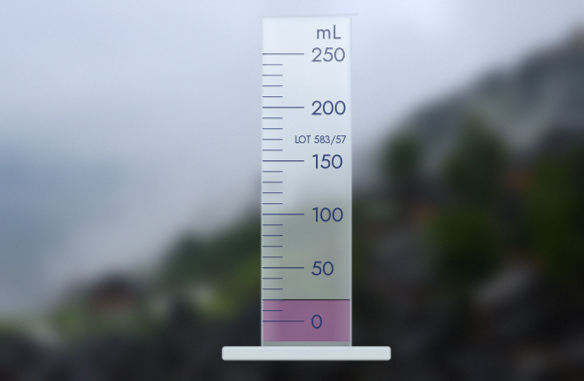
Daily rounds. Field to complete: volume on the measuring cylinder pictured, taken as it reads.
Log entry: 20 mL
